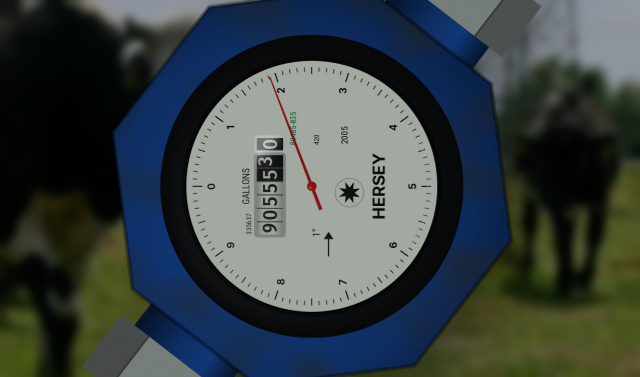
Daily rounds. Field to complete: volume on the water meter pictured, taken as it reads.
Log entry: 9055531.9 gal
